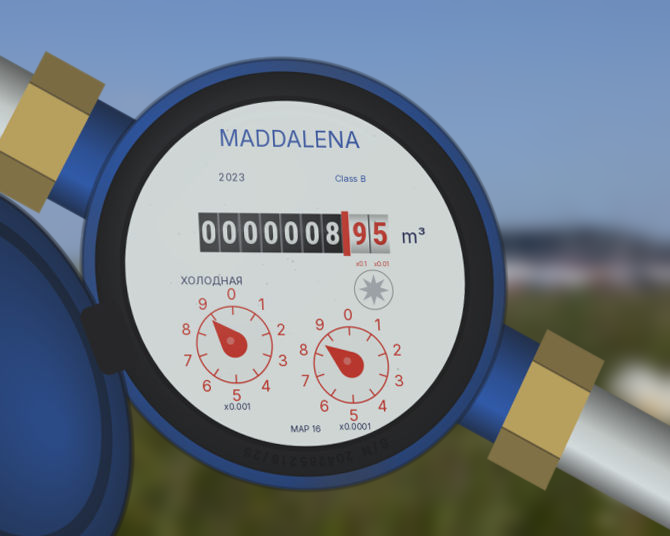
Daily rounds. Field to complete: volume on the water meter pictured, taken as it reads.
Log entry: 8.9588 m³
